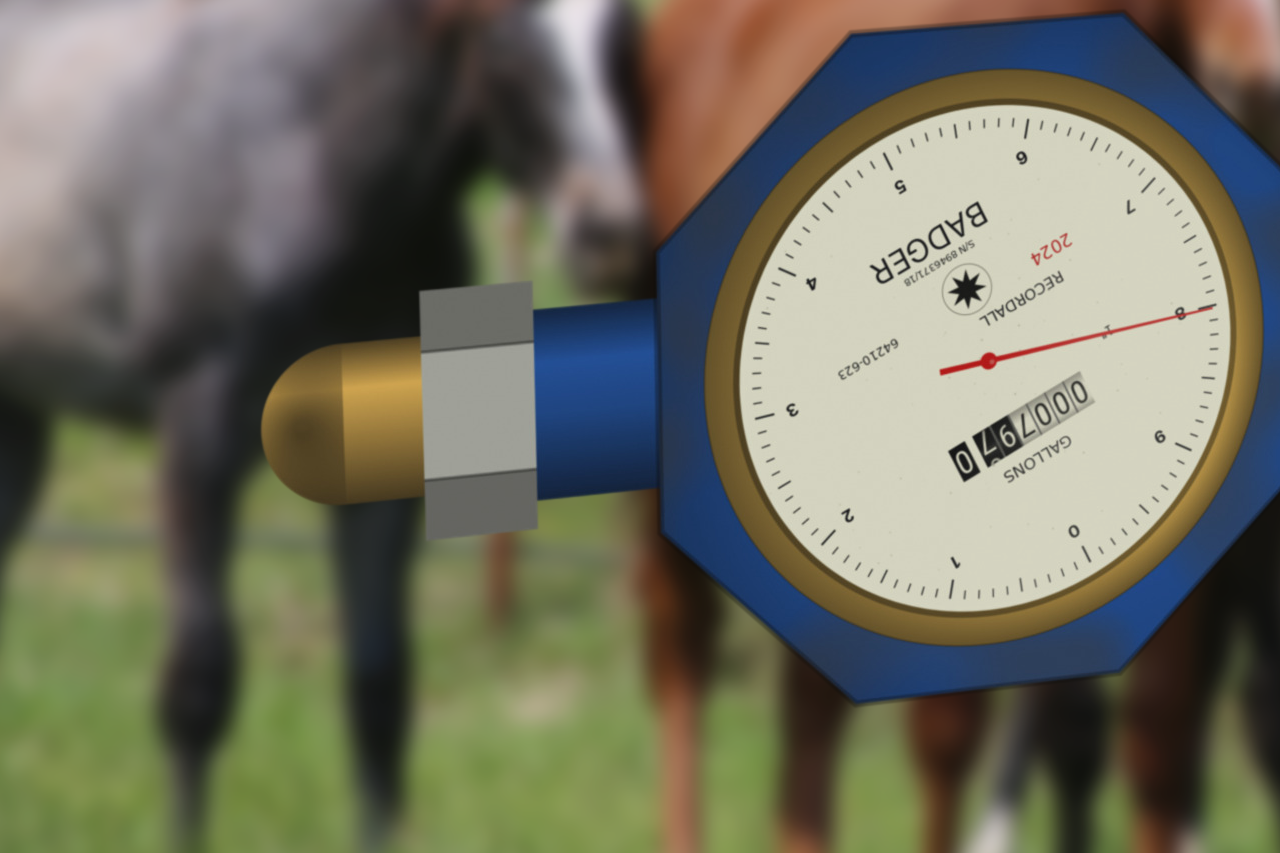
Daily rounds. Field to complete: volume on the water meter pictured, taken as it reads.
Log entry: 7968.0 gal
